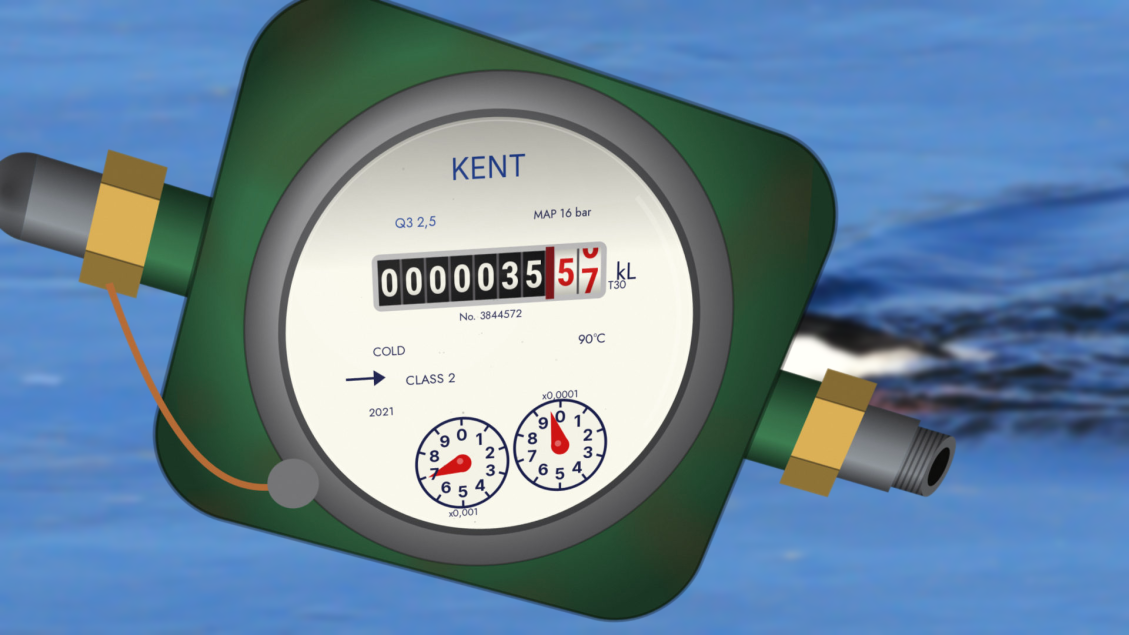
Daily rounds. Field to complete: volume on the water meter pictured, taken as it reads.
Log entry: 35.5669 kL
